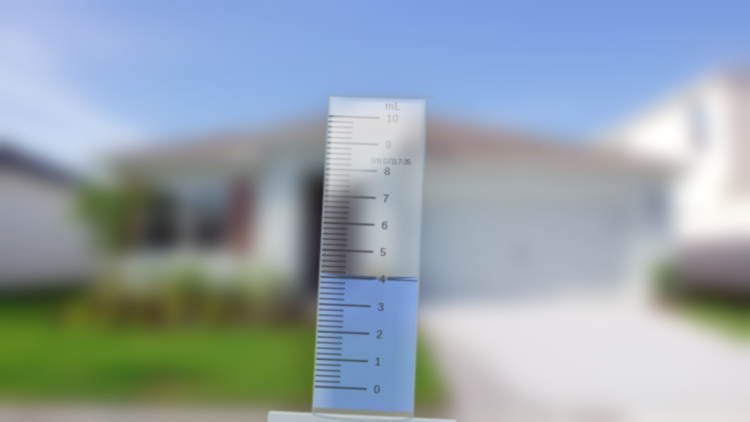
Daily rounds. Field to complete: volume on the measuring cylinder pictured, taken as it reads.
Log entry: 4 mL
